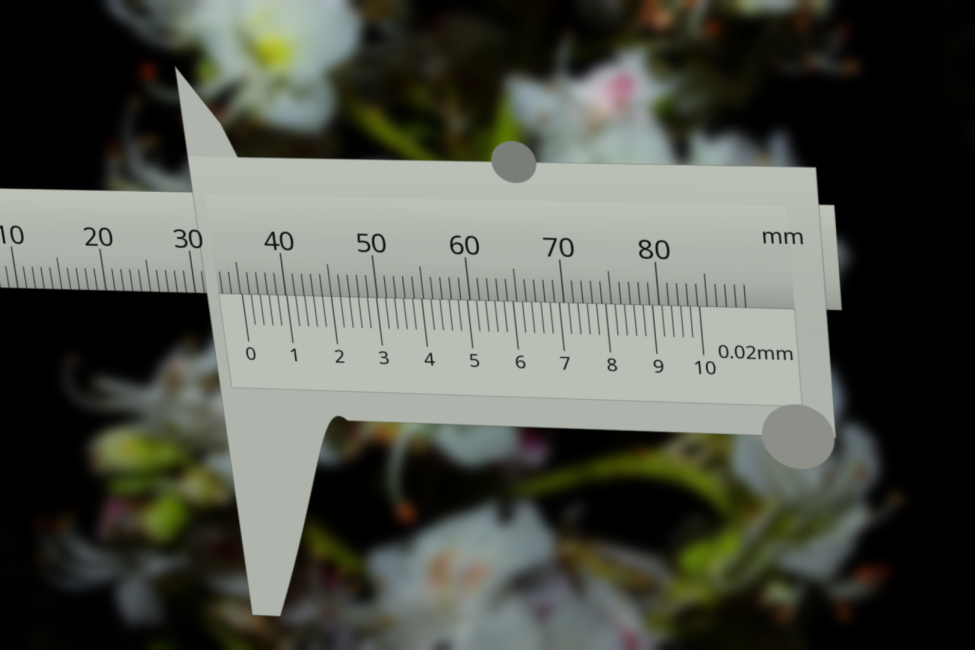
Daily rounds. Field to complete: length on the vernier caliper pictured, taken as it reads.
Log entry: 35.2 mm
